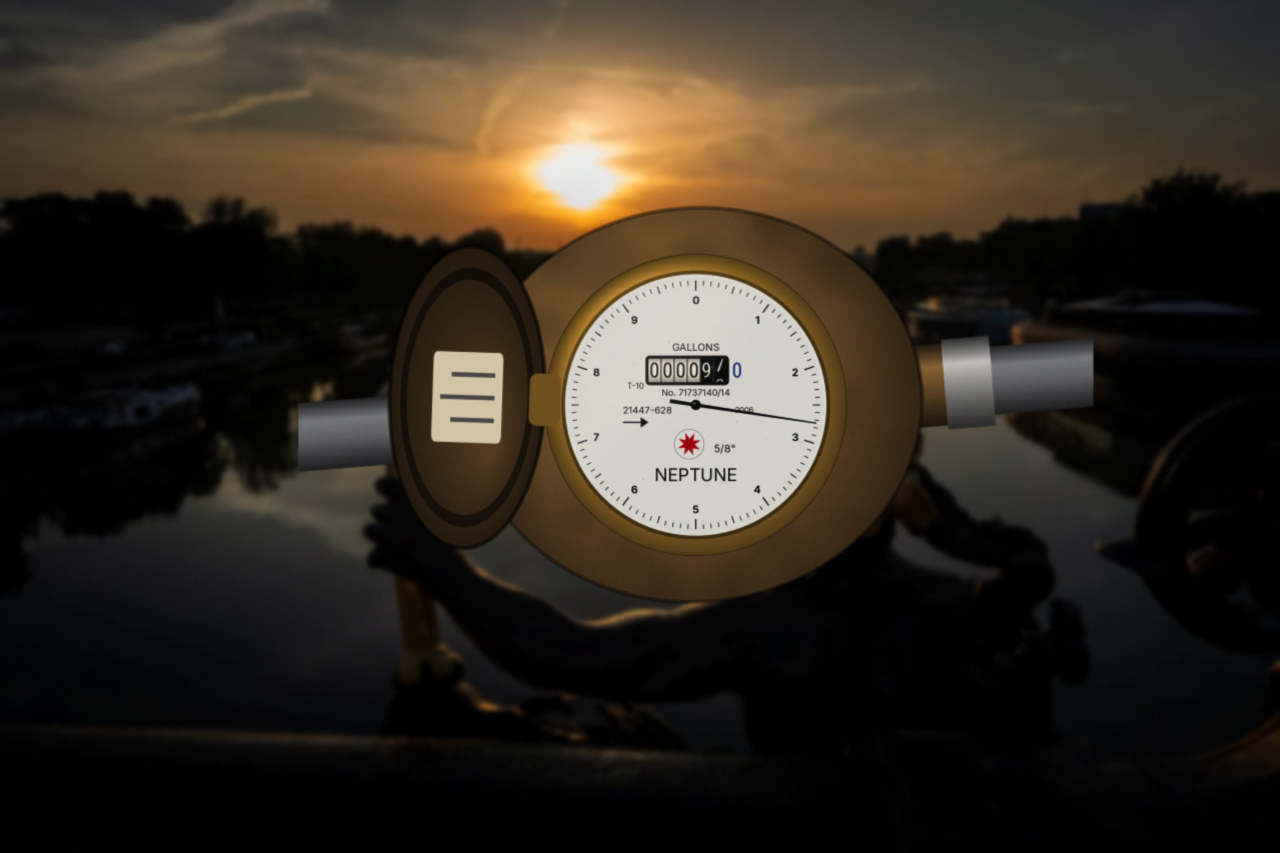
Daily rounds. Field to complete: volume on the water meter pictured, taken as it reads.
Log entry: 972.7 gal
